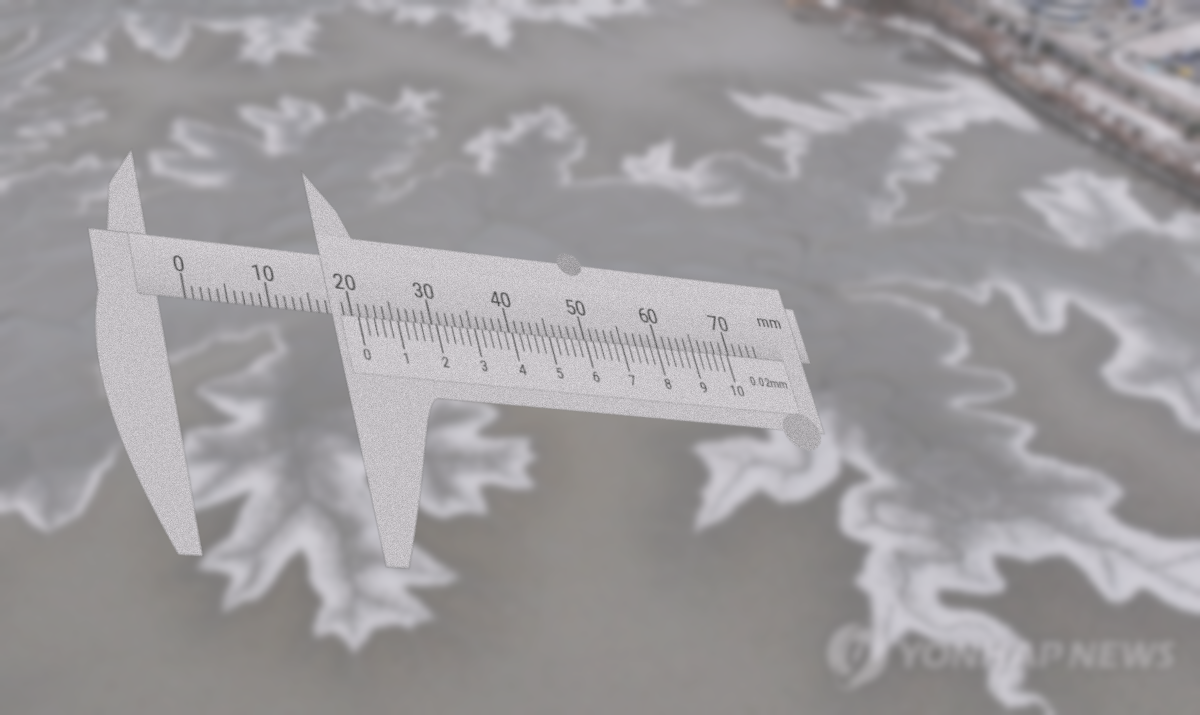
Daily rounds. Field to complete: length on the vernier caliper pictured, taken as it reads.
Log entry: 20.8 mm
